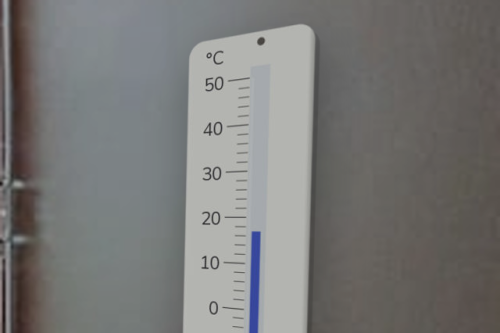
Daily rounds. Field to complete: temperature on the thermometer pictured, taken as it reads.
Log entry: 17 °C
